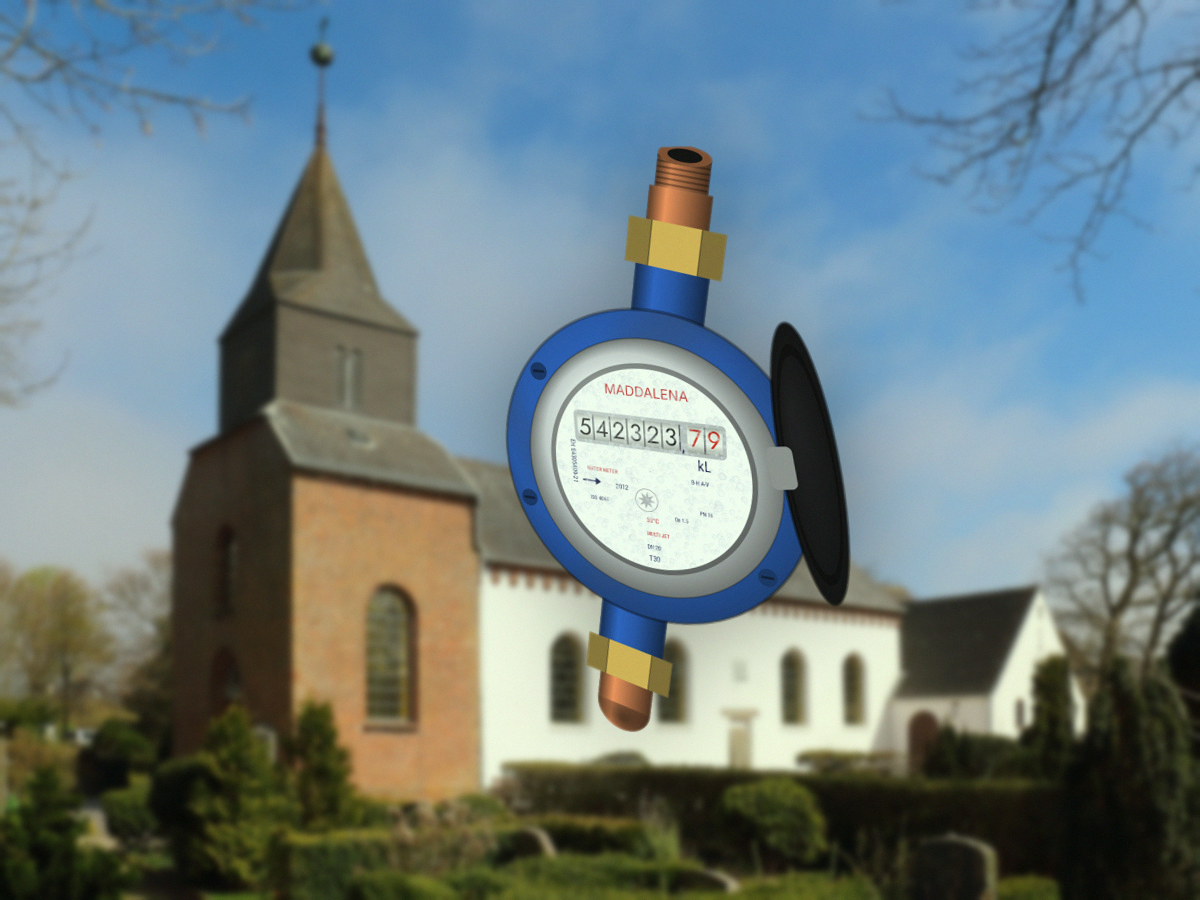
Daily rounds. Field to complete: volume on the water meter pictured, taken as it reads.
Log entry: 542323.79 kL
